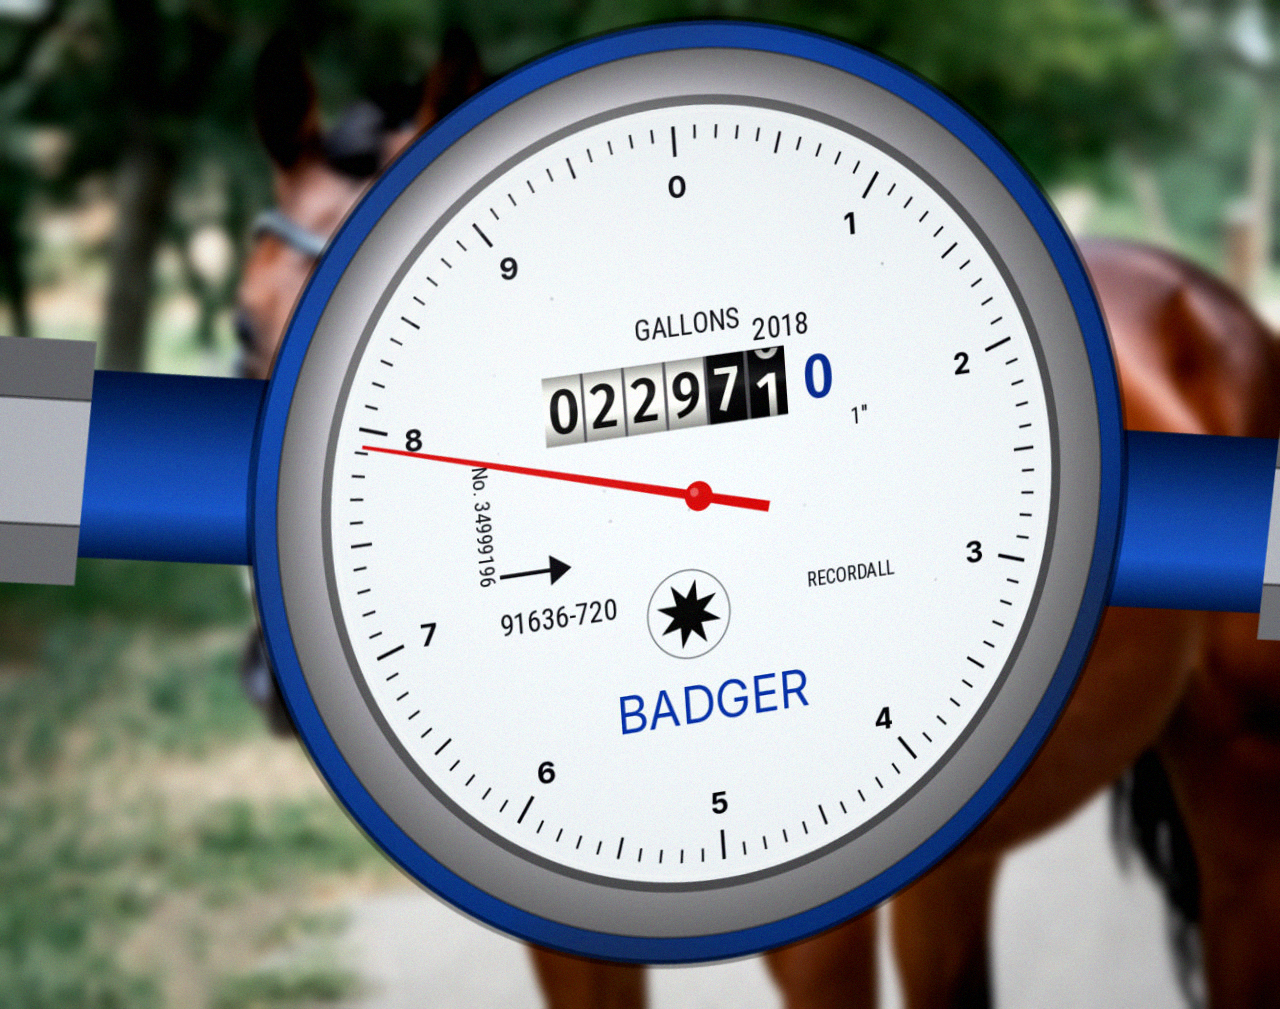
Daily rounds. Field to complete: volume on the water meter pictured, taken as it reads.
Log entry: 229707.9 gal
